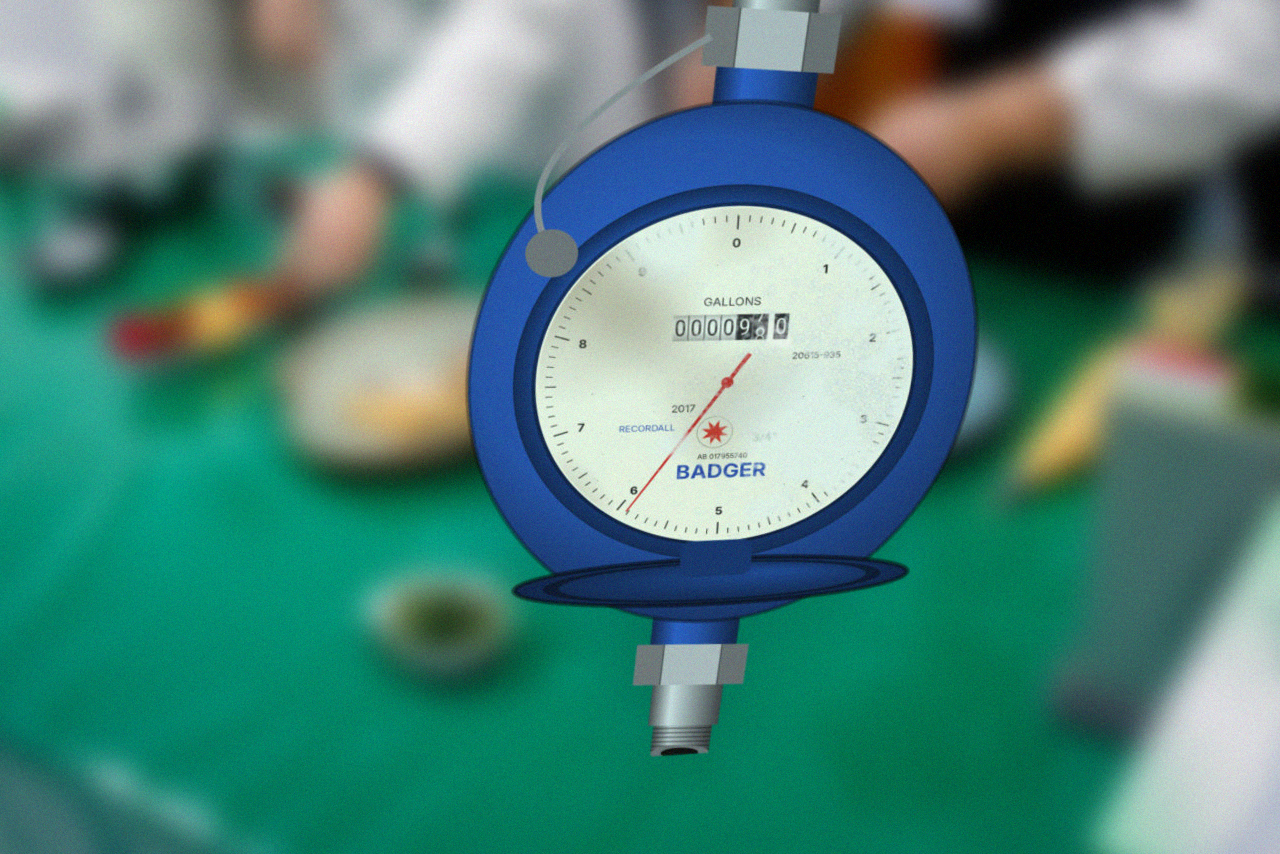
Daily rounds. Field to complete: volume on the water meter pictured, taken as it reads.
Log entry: 975.9 gal
